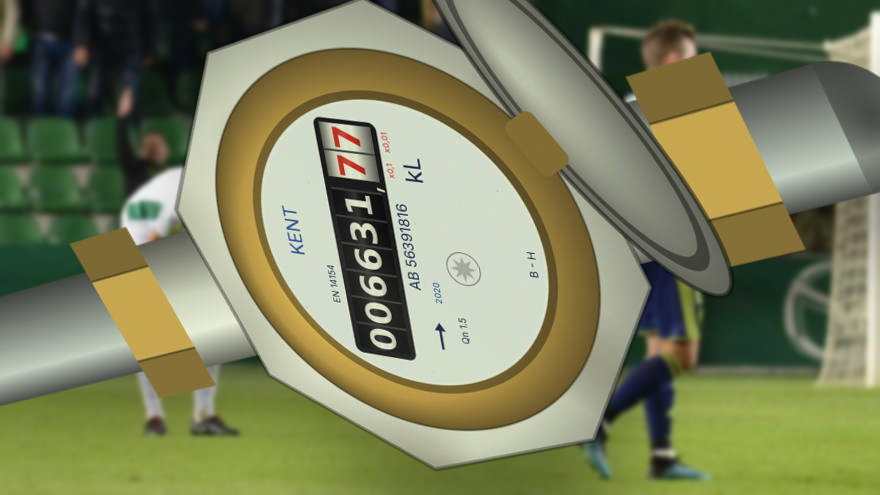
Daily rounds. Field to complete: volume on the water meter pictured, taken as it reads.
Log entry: 6631.77 kL
